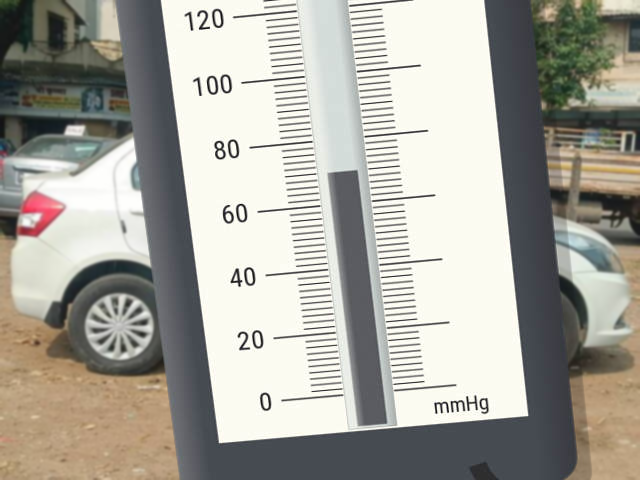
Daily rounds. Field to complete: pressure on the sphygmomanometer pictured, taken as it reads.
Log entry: 70 mmHg
